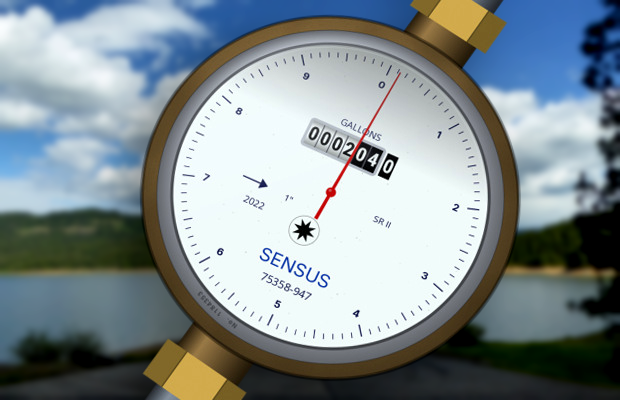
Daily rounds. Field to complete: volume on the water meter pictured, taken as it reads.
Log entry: 2040.1 gal
